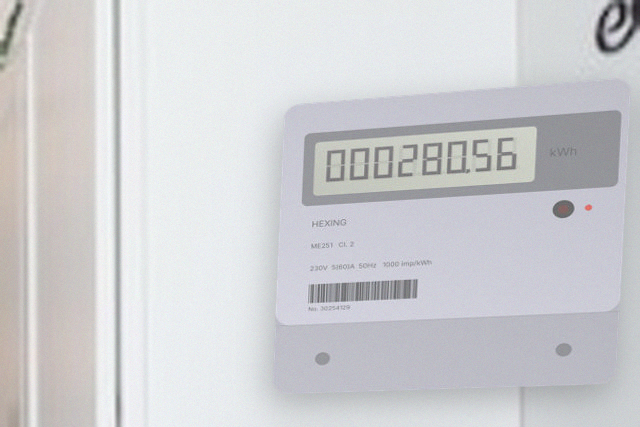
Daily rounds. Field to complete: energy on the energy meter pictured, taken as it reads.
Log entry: 280.56 kWh
